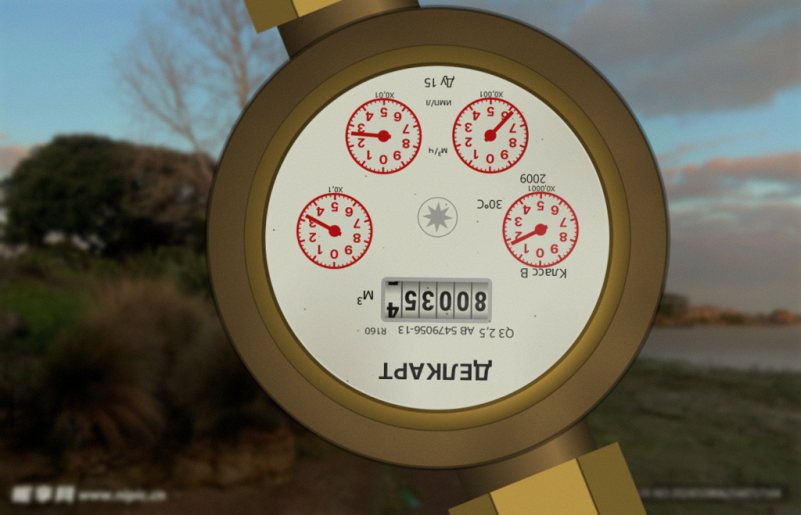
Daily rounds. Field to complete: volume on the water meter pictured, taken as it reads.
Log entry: 800354.3261 m³
